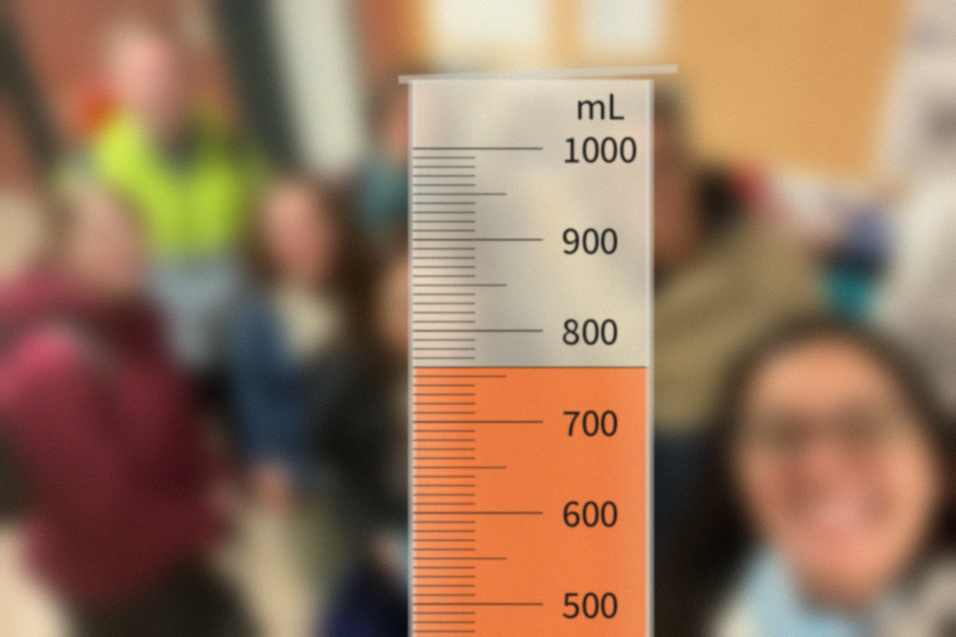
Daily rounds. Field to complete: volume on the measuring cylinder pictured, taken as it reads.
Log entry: 760 mL
